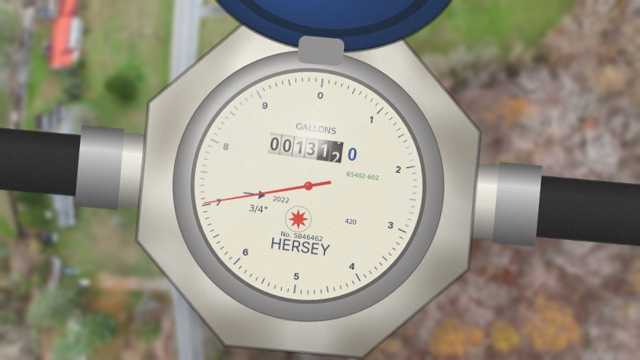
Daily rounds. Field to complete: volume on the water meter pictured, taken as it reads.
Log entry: 13117.0 gal
